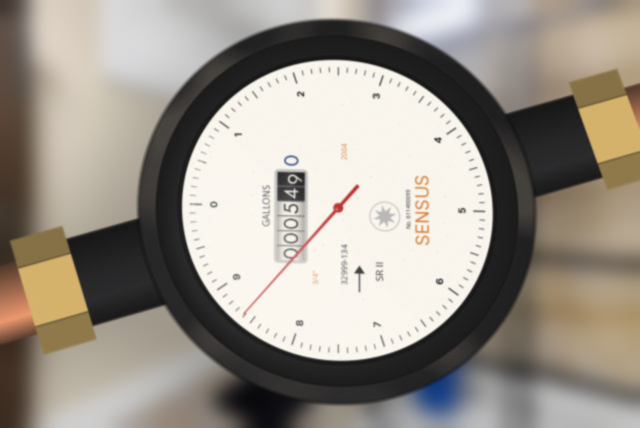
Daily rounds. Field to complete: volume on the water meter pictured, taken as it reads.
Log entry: 5488.6 gal
